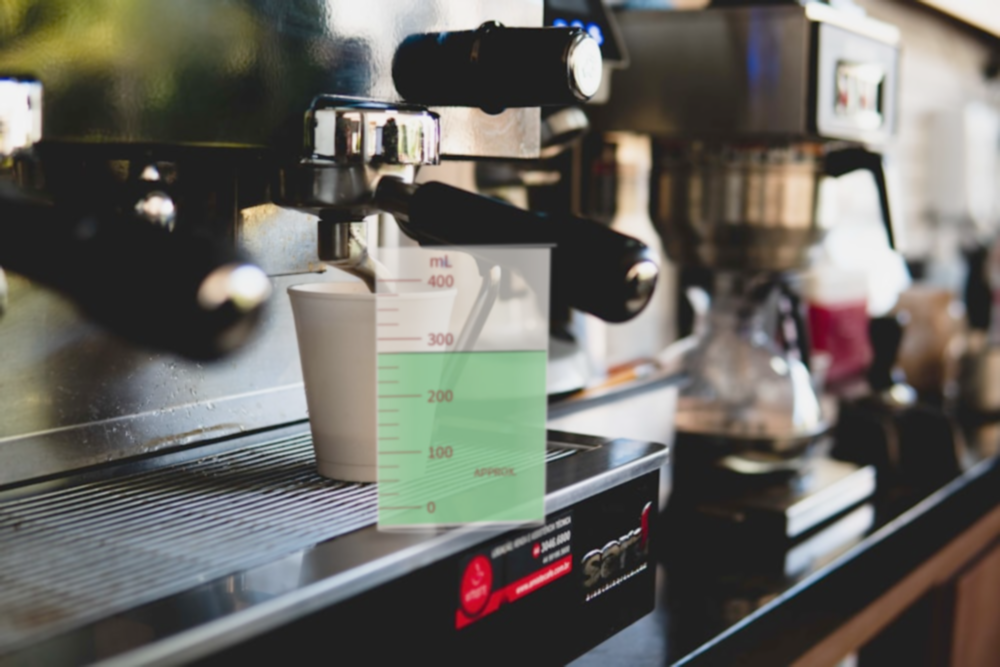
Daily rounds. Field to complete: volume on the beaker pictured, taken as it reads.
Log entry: 275 mL
